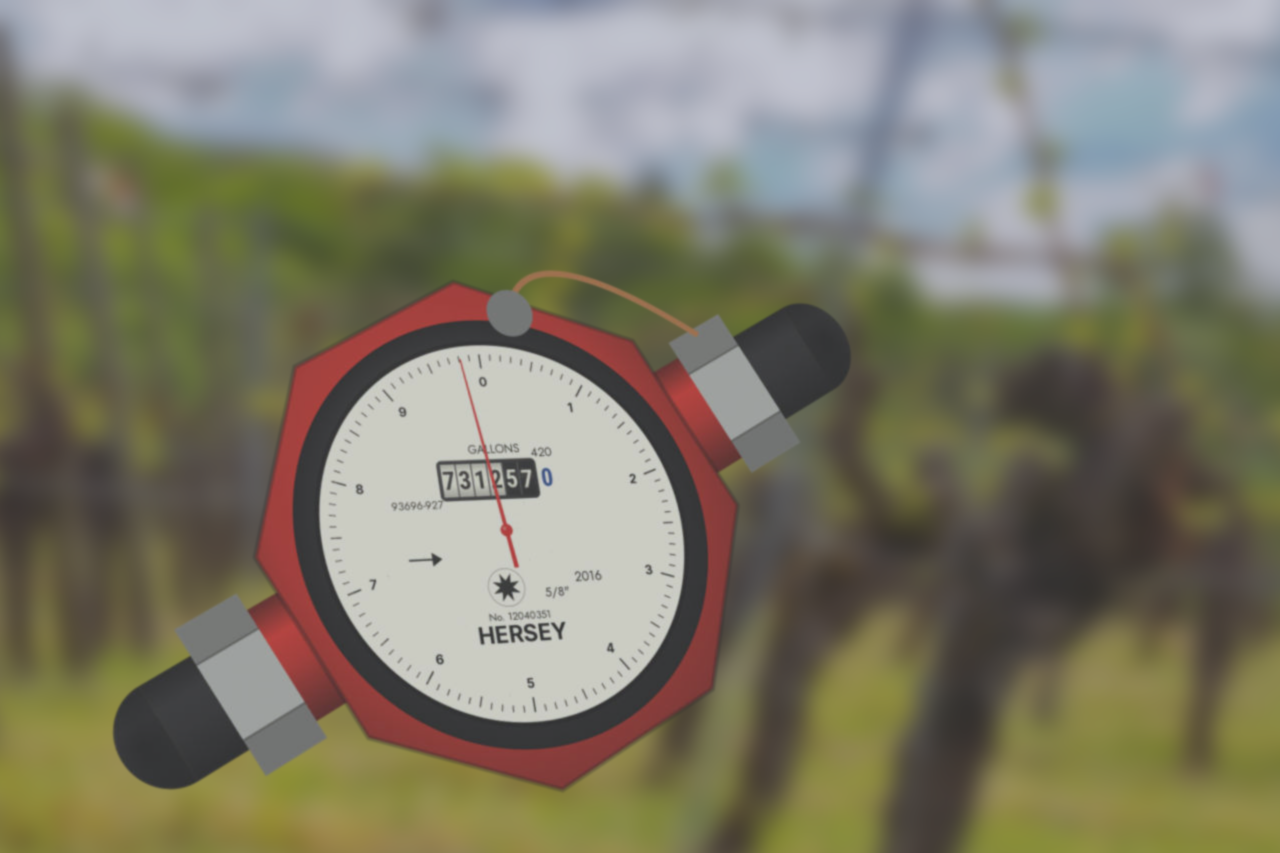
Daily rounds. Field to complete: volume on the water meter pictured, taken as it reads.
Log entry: 7312569.8 gal
